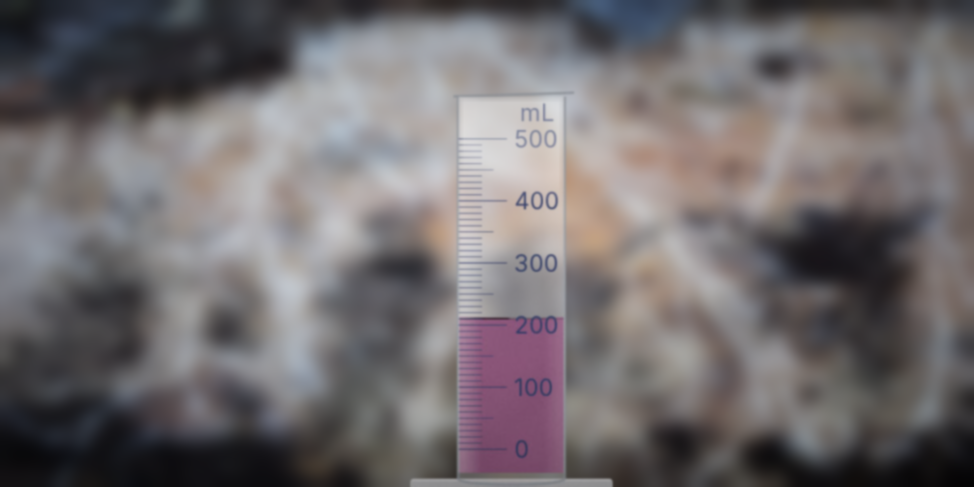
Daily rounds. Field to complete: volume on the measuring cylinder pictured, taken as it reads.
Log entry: 210 mL
